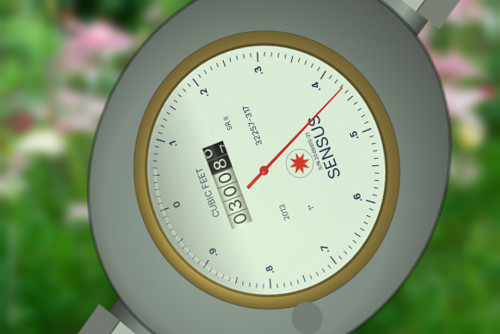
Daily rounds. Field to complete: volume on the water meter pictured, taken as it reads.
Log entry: 30086.43 ft³
